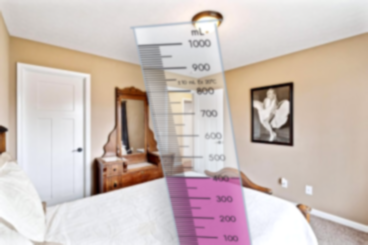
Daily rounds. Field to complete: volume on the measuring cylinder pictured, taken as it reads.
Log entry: 400 mL
